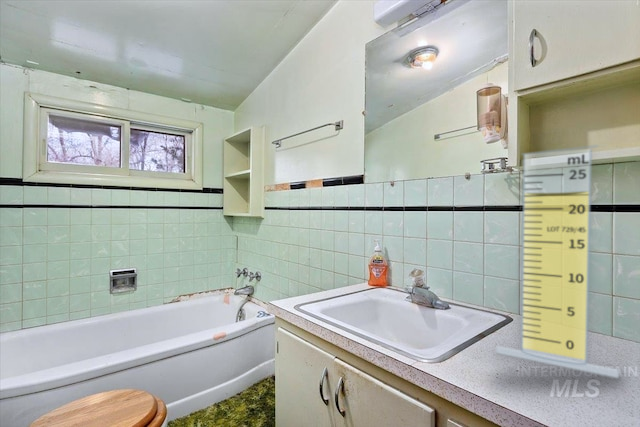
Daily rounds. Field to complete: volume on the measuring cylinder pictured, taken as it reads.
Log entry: 22 mL
